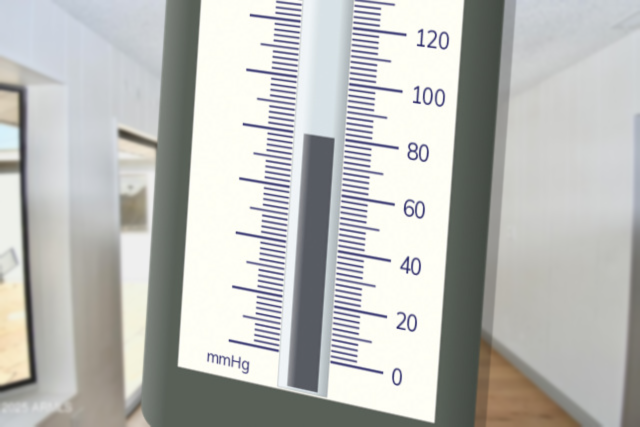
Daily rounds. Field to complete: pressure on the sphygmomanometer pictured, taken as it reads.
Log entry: 80 mmHg
